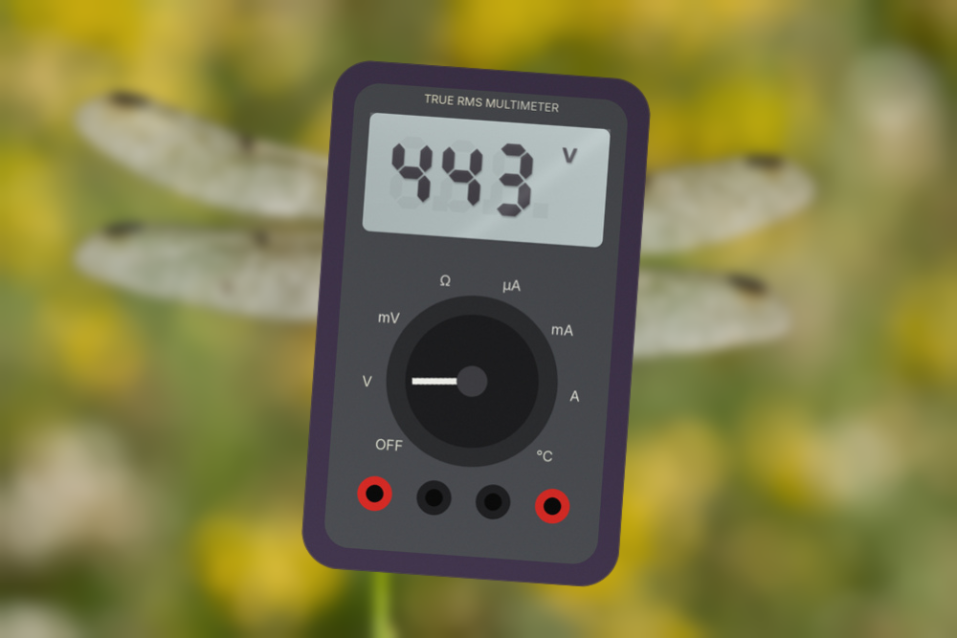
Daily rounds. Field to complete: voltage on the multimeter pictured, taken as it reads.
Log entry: 443 V
